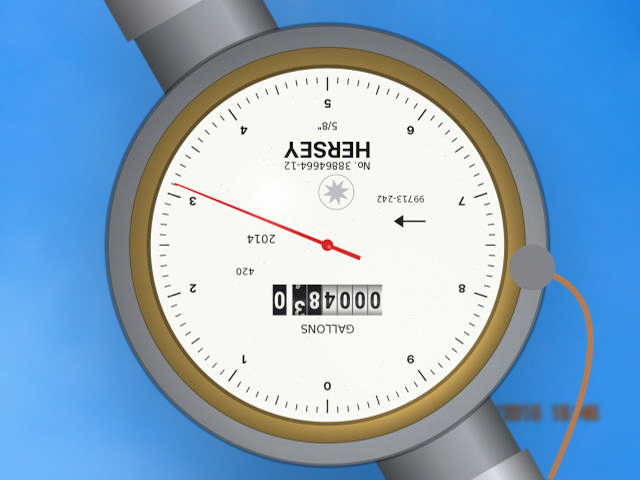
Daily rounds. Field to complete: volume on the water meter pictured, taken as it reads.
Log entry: 4833.1 gal
